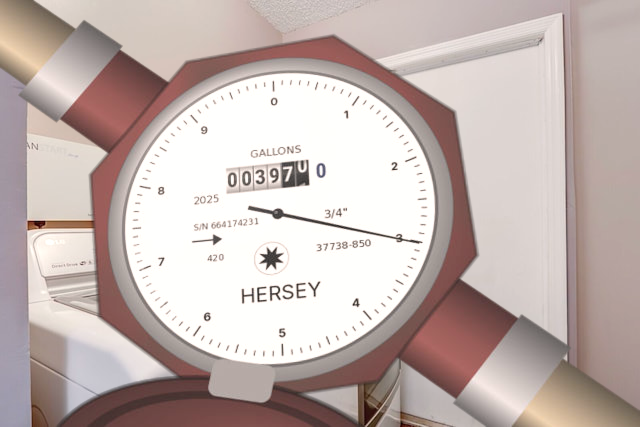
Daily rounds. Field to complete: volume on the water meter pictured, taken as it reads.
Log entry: 39703.0 gal
